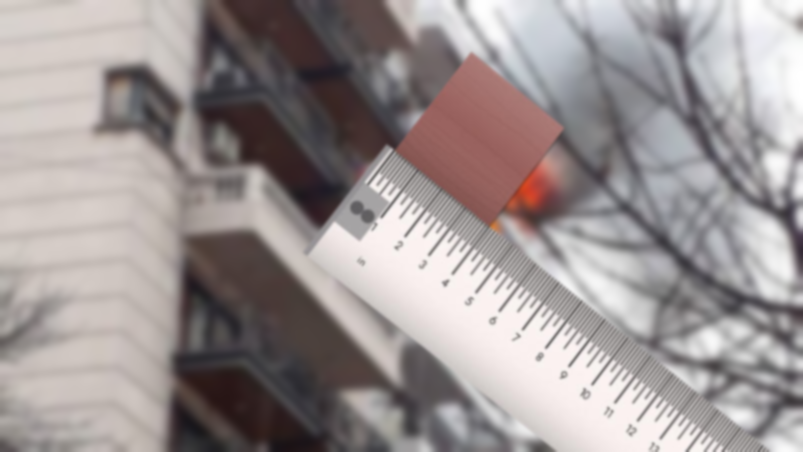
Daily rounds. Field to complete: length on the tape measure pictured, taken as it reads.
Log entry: 4 in
